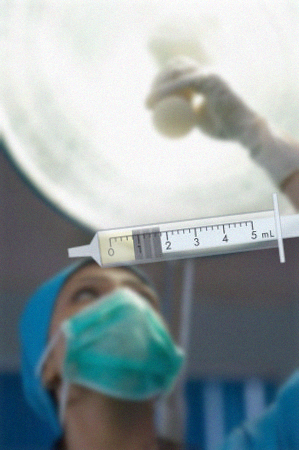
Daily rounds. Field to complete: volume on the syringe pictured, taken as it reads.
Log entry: 0.8 mL
